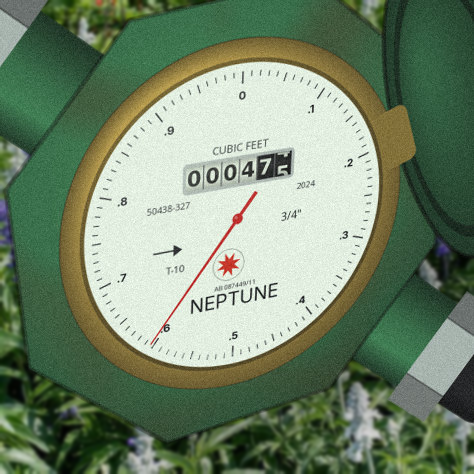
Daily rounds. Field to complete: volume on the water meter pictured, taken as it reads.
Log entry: 474.60 ft³
